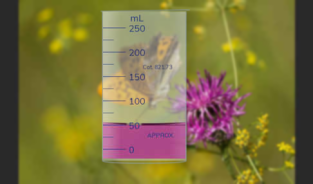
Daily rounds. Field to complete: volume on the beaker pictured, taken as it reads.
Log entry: 50 mL
